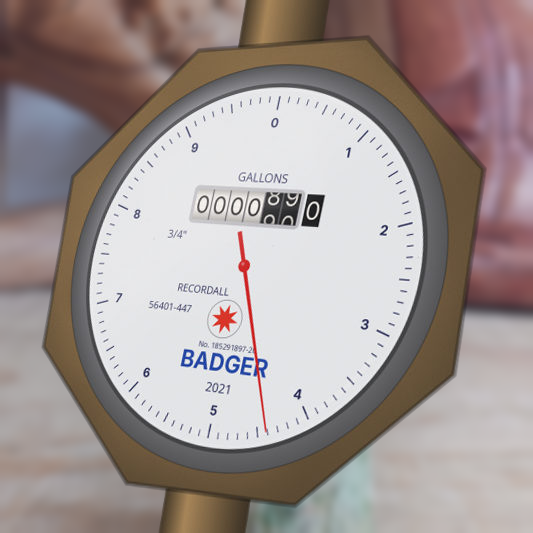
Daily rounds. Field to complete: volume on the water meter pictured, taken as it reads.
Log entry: 894.4 gal
